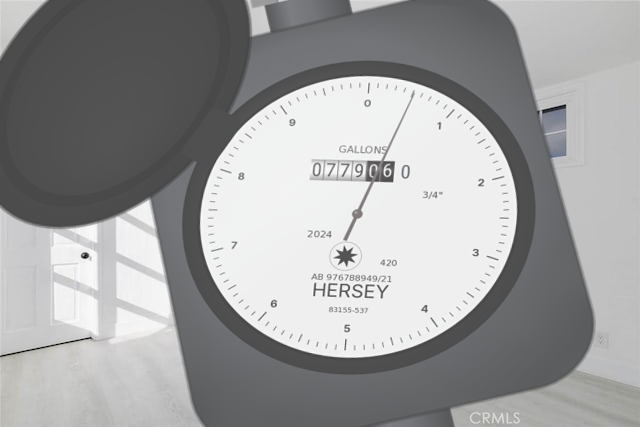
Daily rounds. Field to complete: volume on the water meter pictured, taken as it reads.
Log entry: 779060.5 gal
